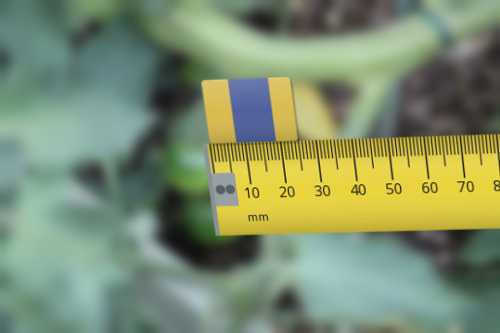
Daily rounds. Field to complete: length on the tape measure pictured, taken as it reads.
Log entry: 25 mm
